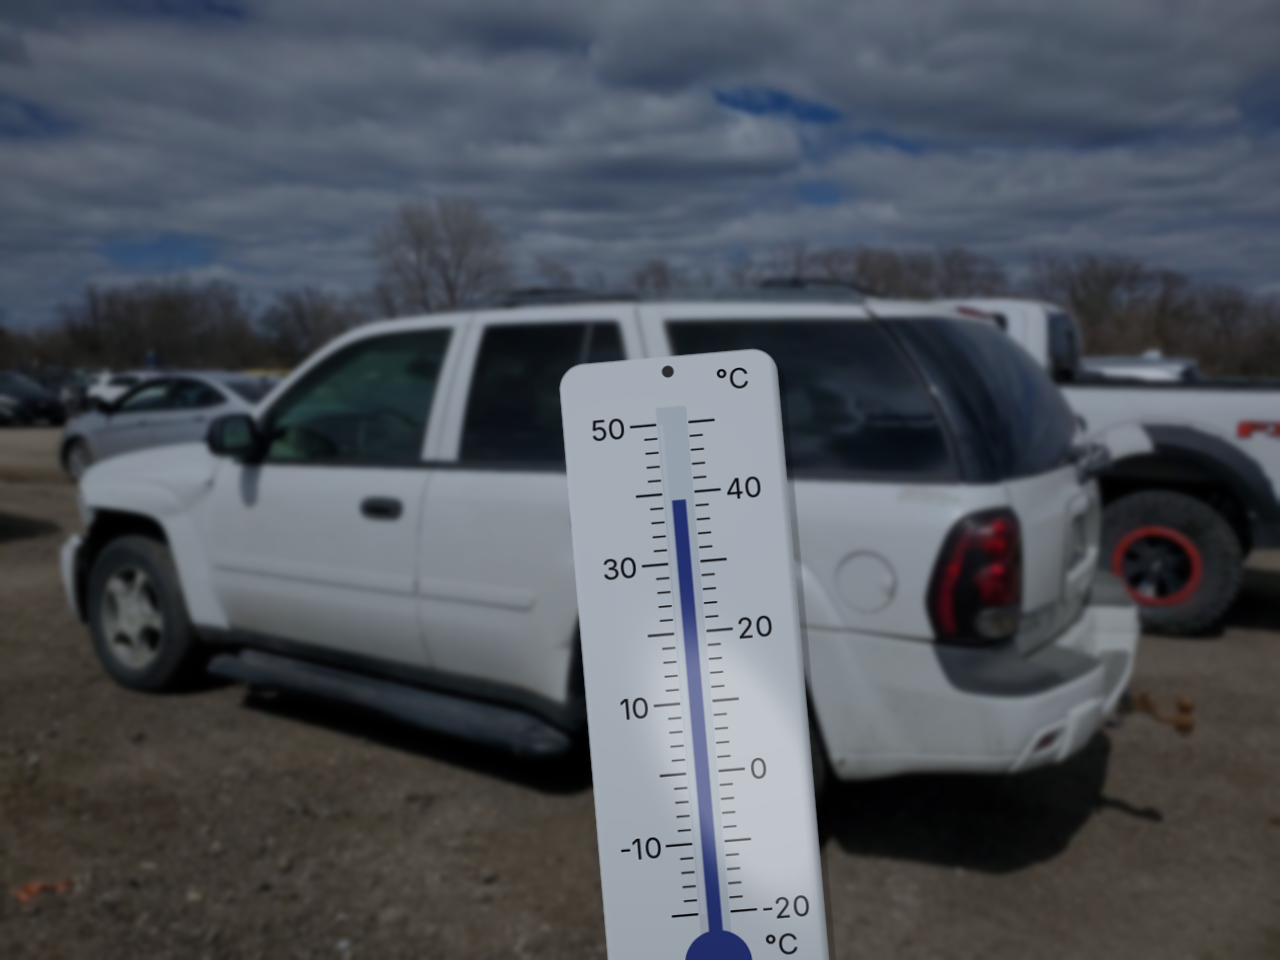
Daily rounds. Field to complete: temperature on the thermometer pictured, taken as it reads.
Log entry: 39 °C
